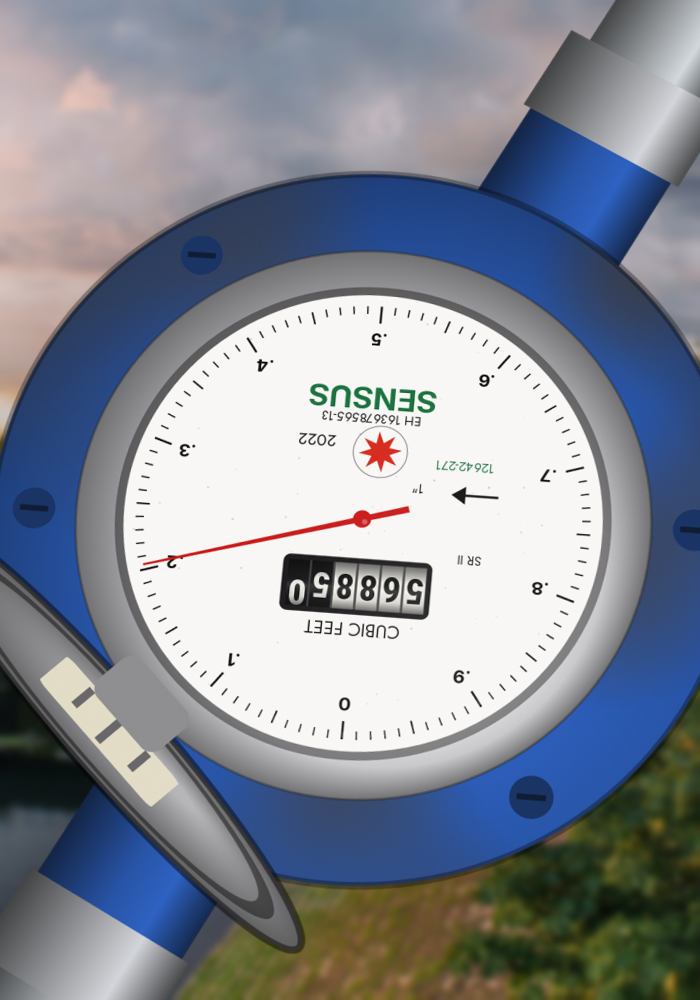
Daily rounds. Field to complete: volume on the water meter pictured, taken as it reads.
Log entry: 568850.20 ft³
